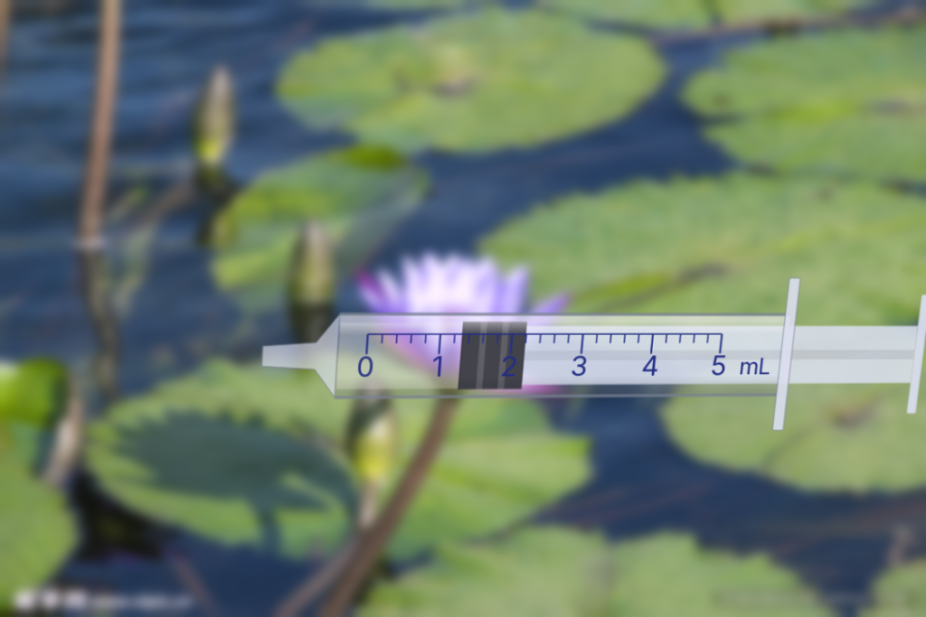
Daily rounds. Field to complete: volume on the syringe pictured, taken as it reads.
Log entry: 1.3 mL
